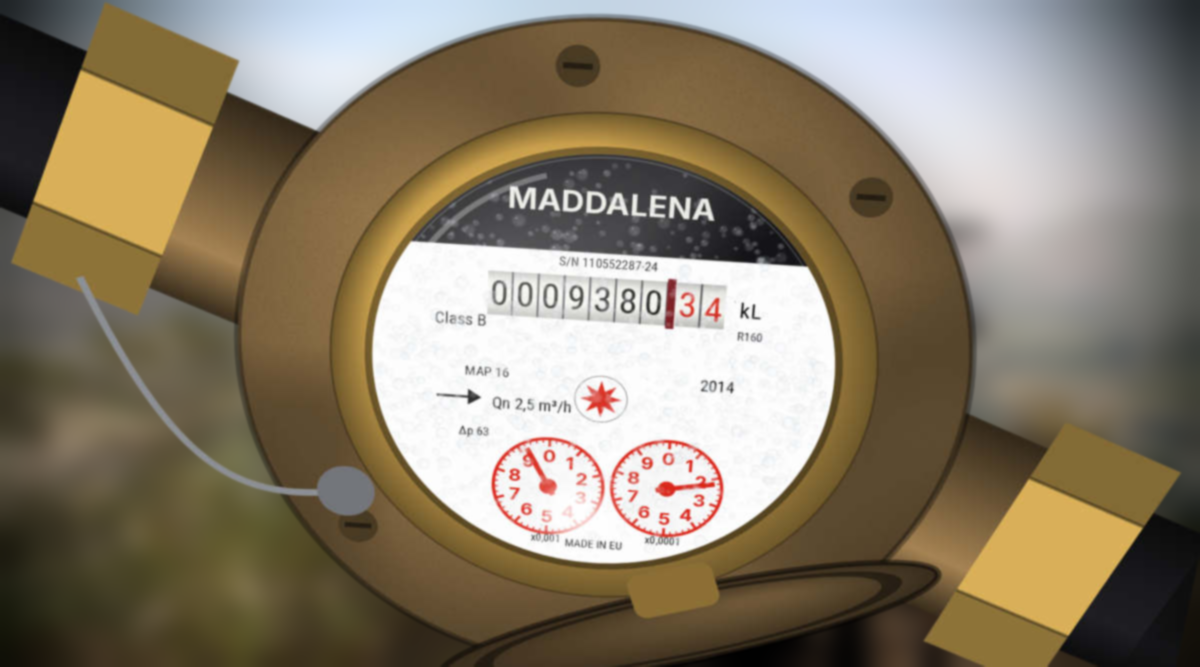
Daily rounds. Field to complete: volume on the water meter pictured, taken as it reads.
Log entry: 9380.3392 kL
